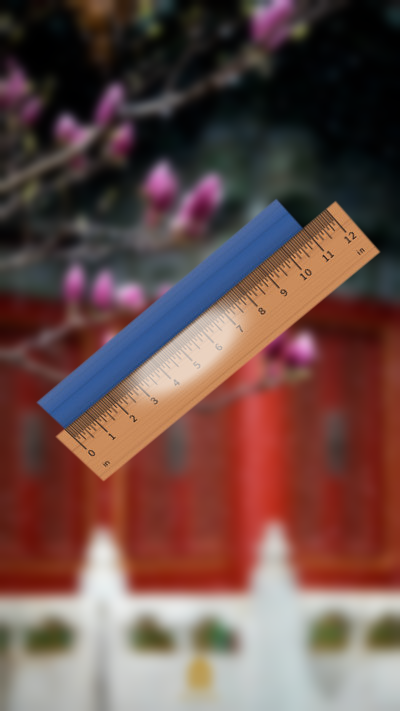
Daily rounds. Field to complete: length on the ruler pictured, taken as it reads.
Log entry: 11 in
